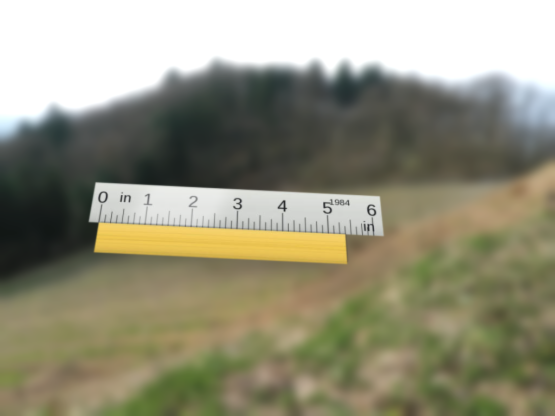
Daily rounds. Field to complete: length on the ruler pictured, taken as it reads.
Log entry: 5.375 in
